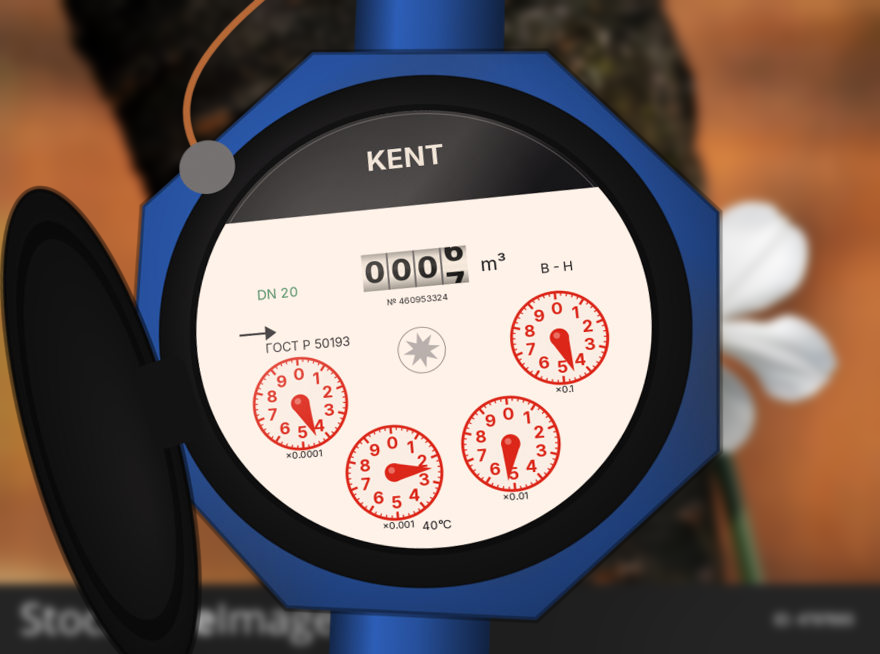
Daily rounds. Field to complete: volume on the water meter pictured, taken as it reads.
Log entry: 6.4524 m³
